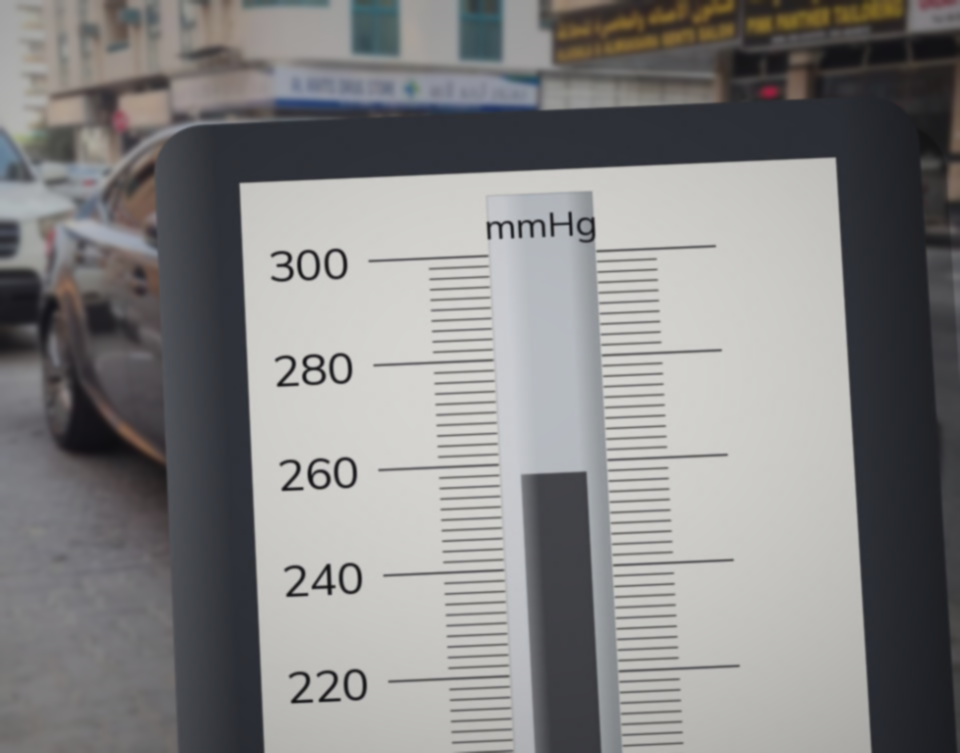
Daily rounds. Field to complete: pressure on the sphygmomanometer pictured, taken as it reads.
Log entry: 258 mmHg
